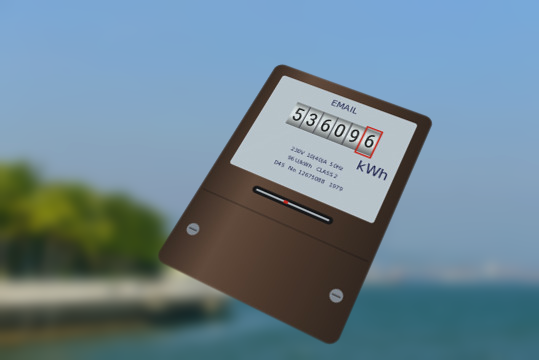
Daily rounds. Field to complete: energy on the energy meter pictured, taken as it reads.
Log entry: 53609.6 kWh
